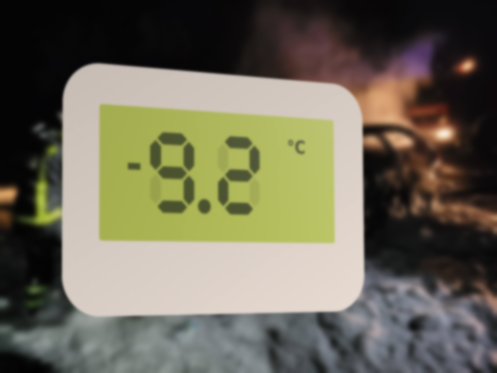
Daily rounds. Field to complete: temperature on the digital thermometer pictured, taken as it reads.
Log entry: -9.2 °C
